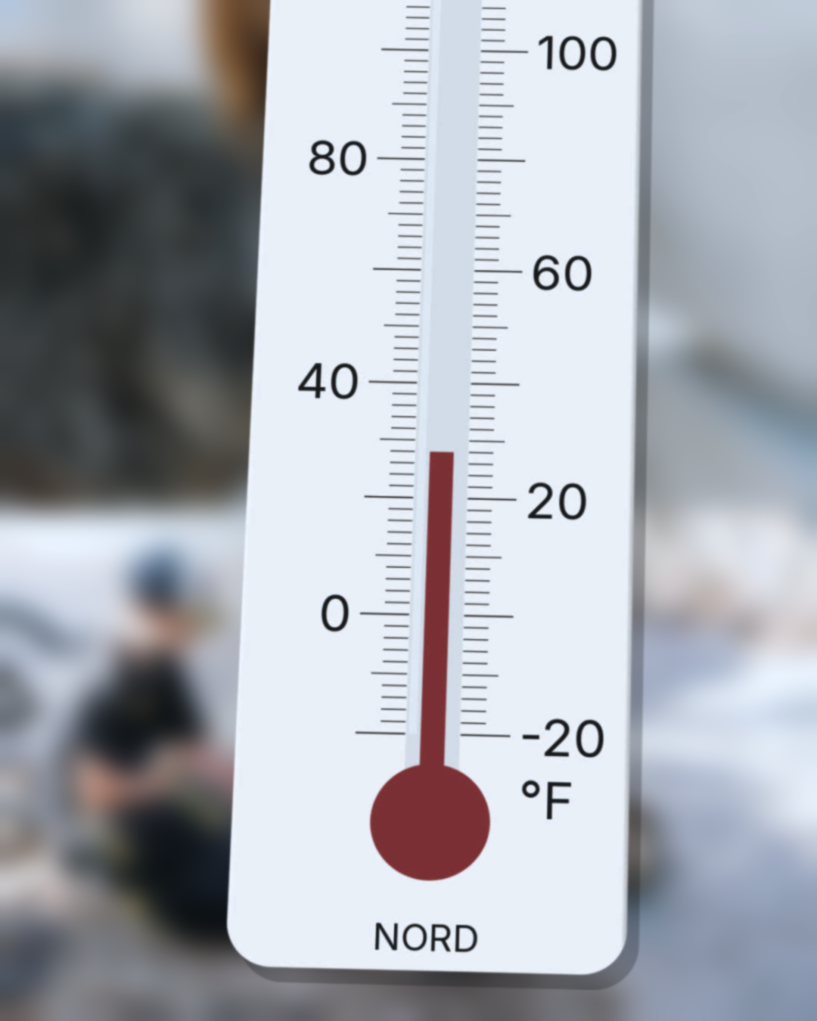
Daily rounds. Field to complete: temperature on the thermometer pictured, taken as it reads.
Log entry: 28 °F
